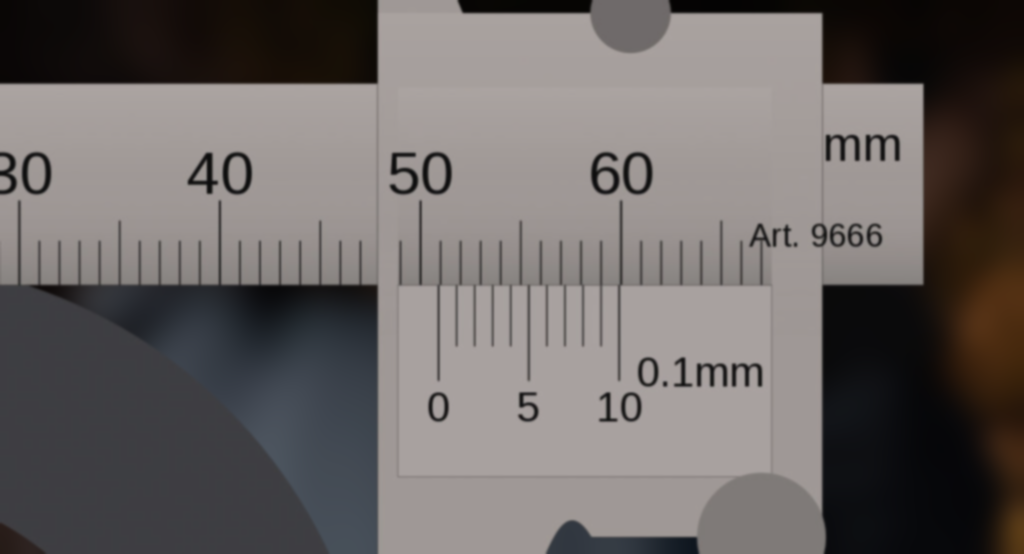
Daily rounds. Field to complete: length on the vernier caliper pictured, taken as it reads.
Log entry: 50.9 mm
